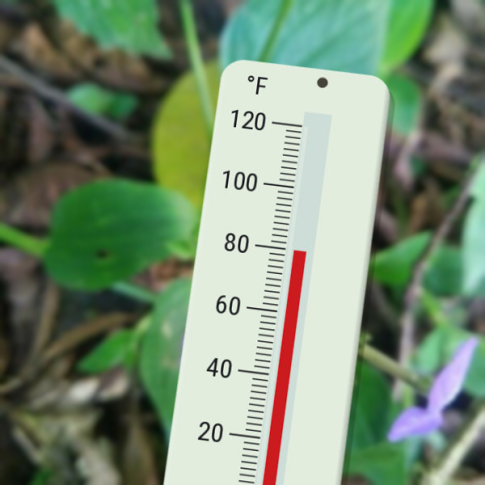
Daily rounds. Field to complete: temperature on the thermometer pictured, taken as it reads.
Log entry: 80 °F
